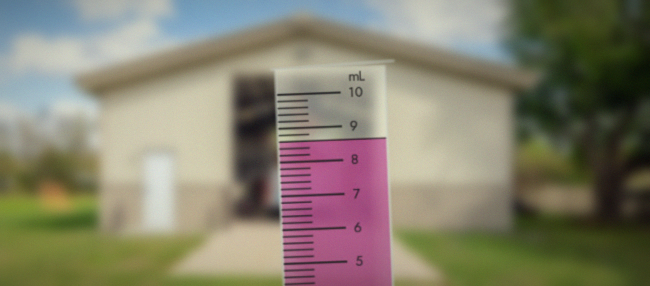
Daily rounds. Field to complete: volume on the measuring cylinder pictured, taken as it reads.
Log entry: 8.6 mL
